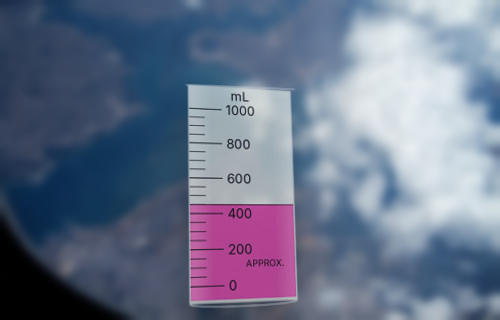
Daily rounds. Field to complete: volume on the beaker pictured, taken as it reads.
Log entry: 450 mL
